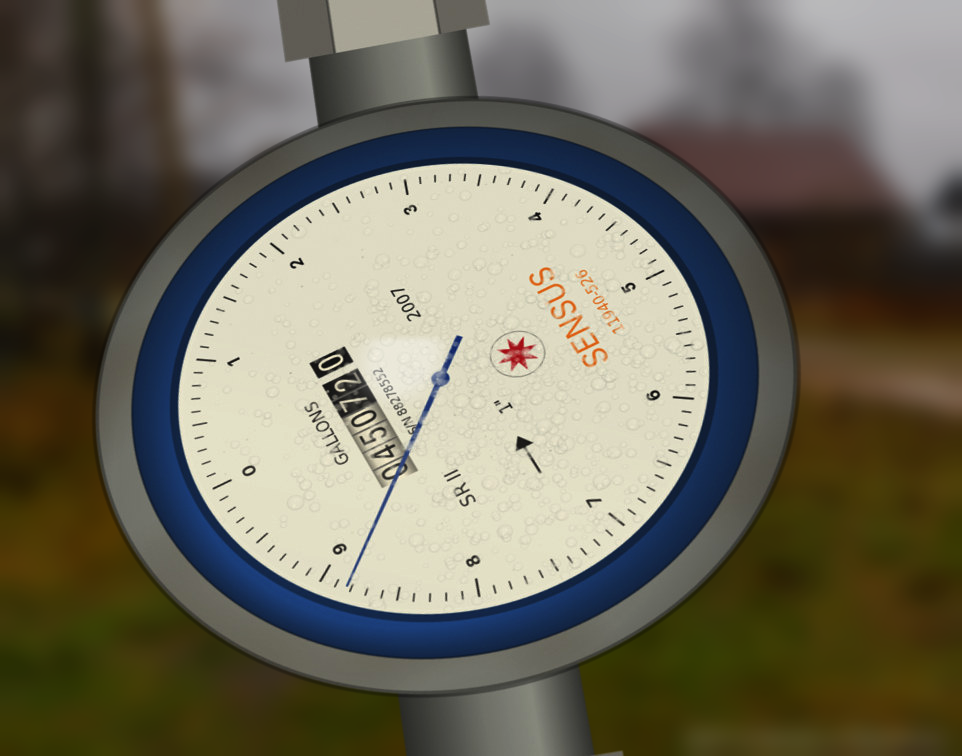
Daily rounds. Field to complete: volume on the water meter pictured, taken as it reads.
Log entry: 450718.8 gal
